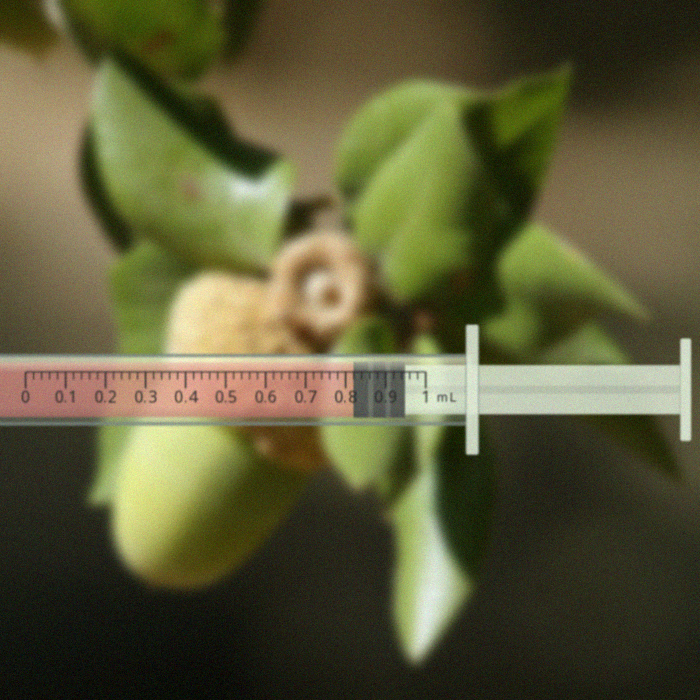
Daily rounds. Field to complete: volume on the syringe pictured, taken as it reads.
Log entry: 0.82 mL
